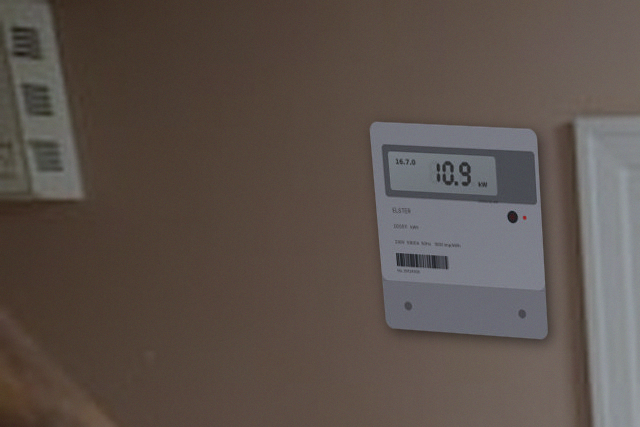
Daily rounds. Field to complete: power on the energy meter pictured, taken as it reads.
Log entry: 10.9 kW
